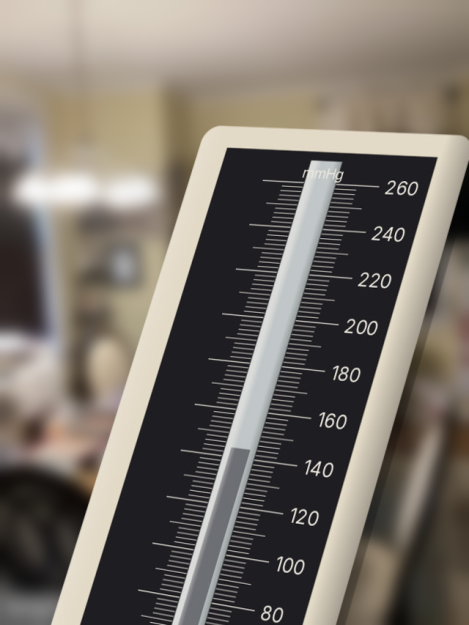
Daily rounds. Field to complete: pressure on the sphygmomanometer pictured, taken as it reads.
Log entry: 144 mmHg
